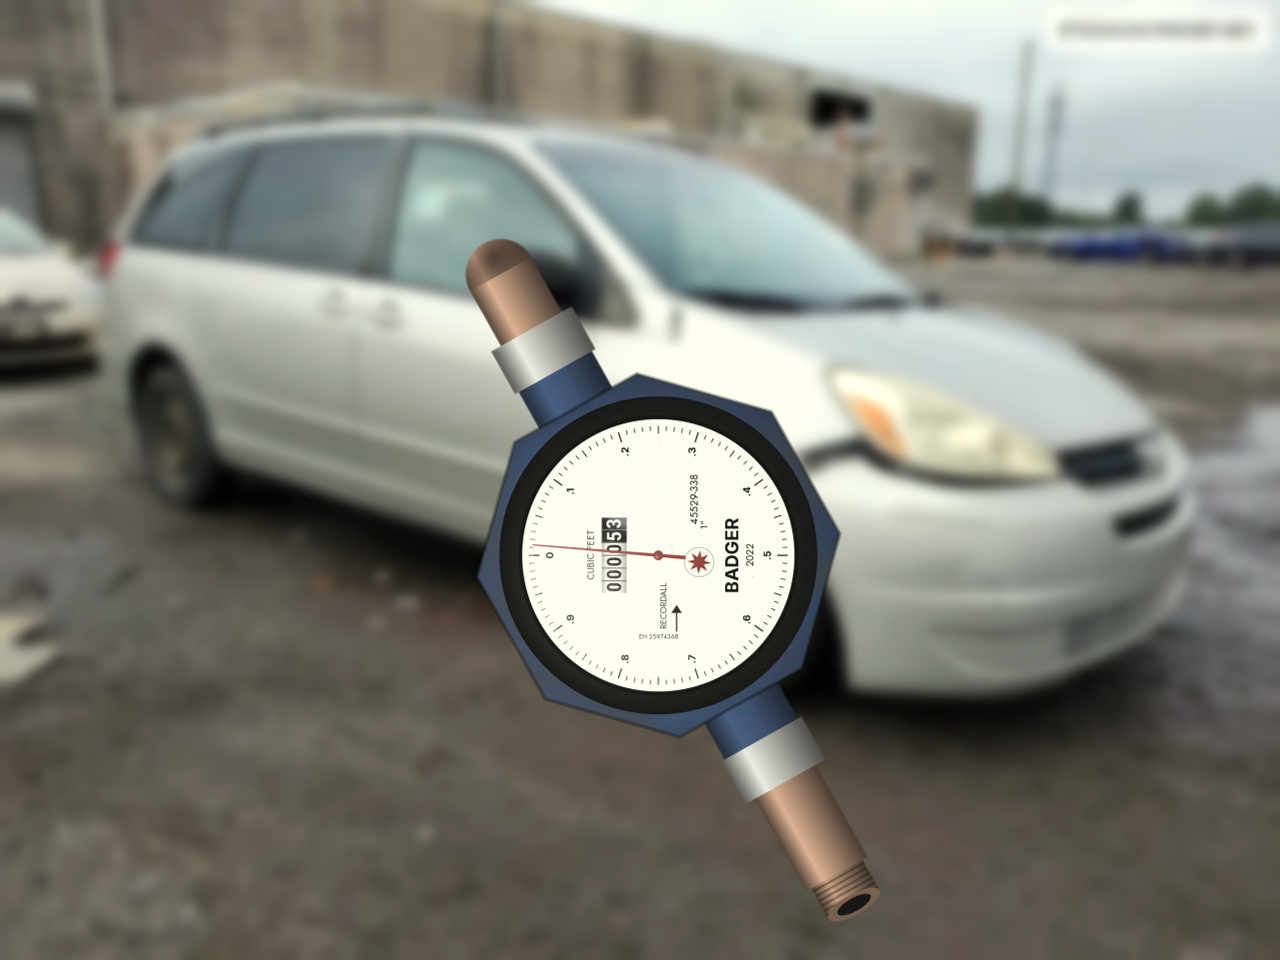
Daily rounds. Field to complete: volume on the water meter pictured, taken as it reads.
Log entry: 53.01 ft³
